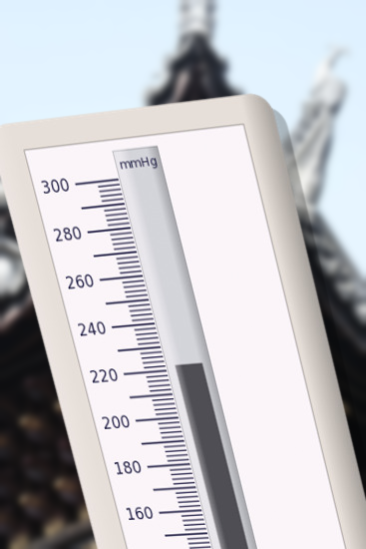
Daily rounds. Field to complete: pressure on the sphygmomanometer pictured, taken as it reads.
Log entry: 222 mmHg
